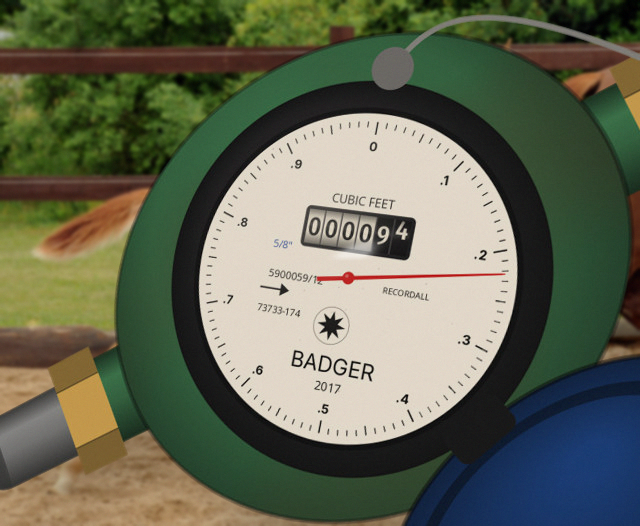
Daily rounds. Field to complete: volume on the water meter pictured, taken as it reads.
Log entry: 94.22 ft³
